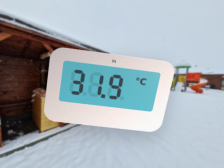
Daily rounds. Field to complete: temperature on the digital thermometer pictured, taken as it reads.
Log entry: 31.9 °C
